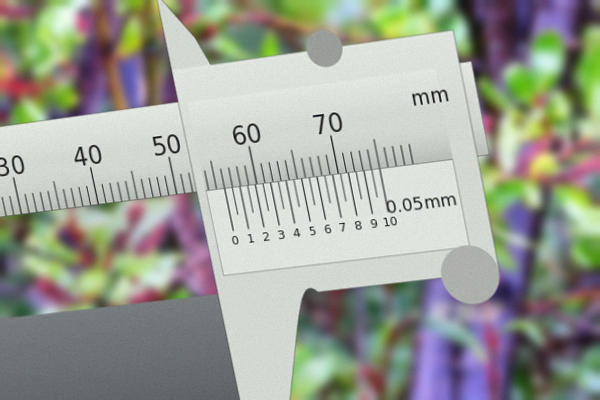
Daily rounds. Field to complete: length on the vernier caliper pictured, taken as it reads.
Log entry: 56.0 mm
